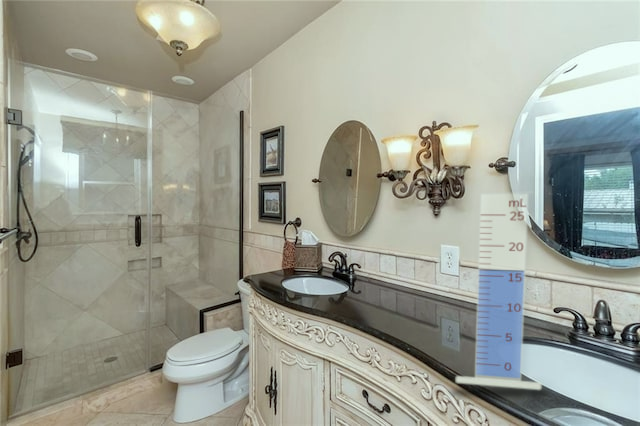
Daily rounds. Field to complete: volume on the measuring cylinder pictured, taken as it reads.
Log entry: 16 mL
